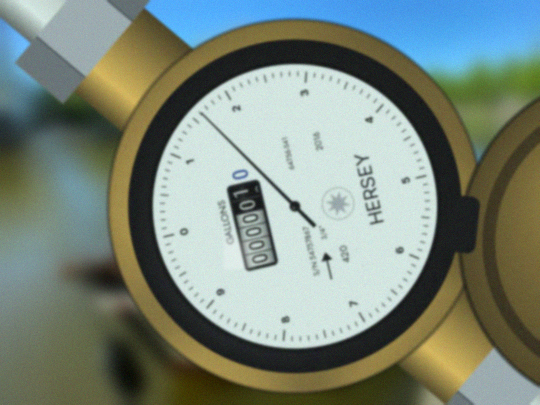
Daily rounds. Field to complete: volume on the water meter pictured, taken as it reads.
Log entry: 11.6 gal
